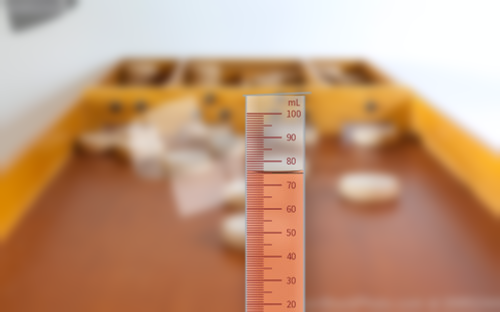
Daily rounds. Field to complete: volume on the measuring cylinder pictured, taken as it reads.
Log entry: 75 mL
